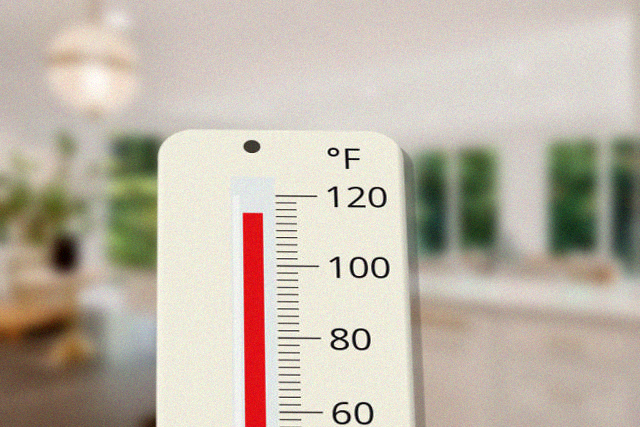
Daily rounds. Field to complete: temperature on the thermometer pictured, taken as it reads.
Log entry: 115 °F
